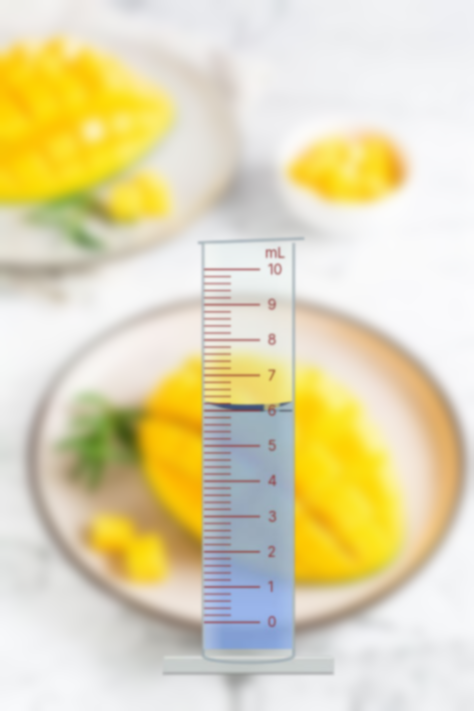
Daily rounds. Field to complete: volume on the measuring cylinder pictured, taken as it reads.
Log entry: 6 mL
